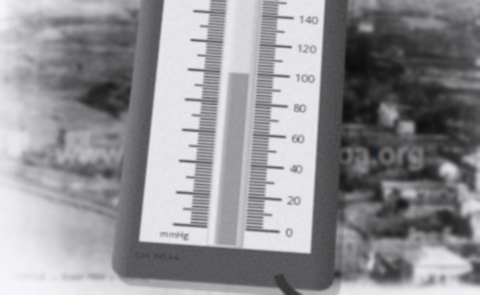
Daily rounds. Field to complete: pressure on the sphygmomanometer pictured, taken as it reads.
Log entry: 100 mmHg
